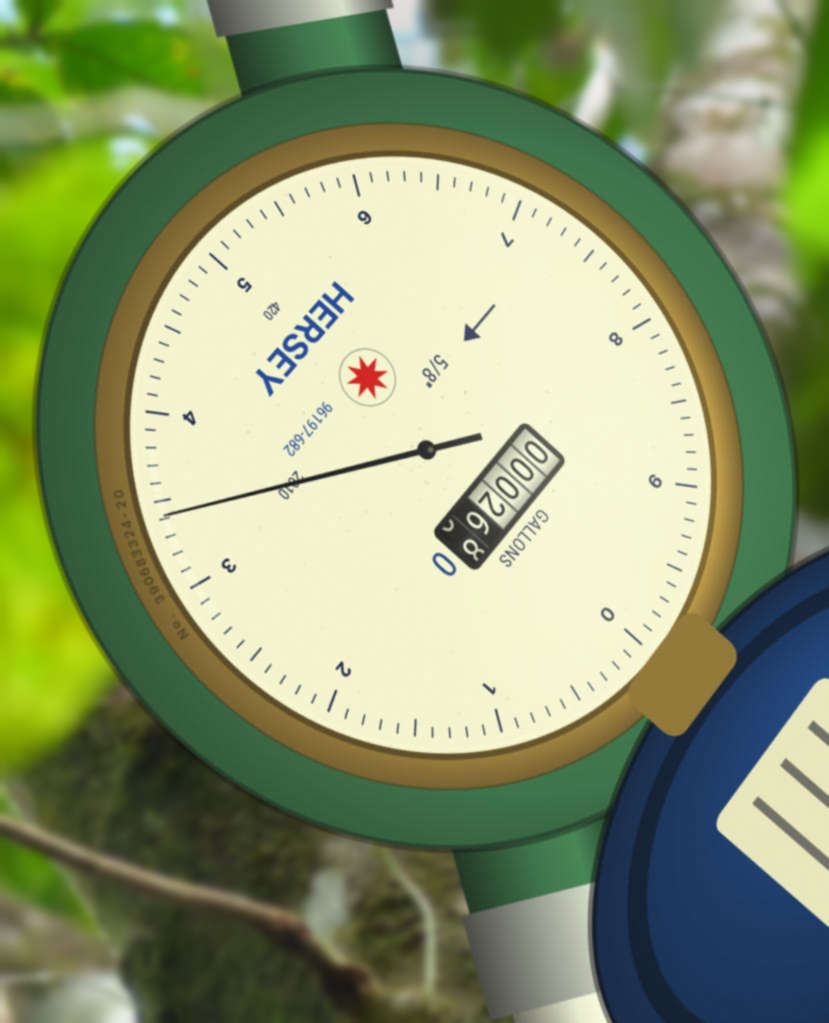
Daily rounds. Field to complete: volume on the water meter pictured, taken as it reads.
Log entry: 2683.4 gal
